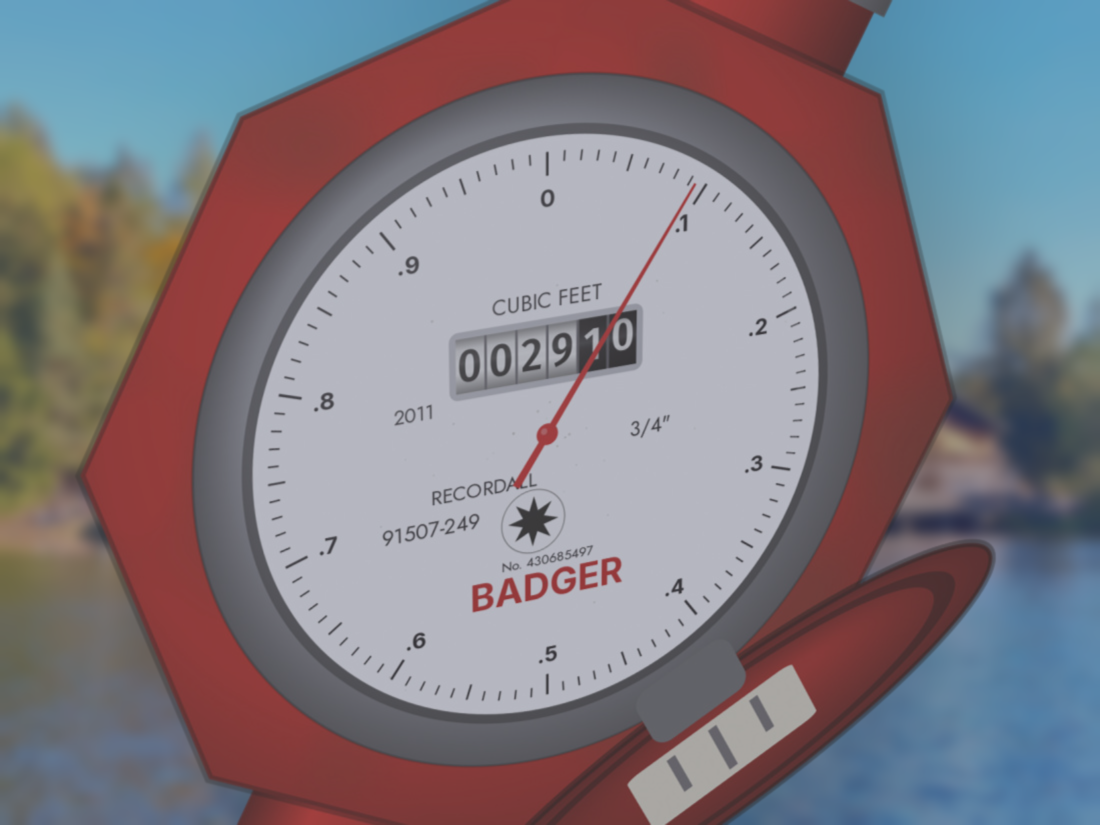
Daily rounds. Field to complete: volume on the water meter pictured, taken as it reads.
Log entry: 2910.09 ft³
